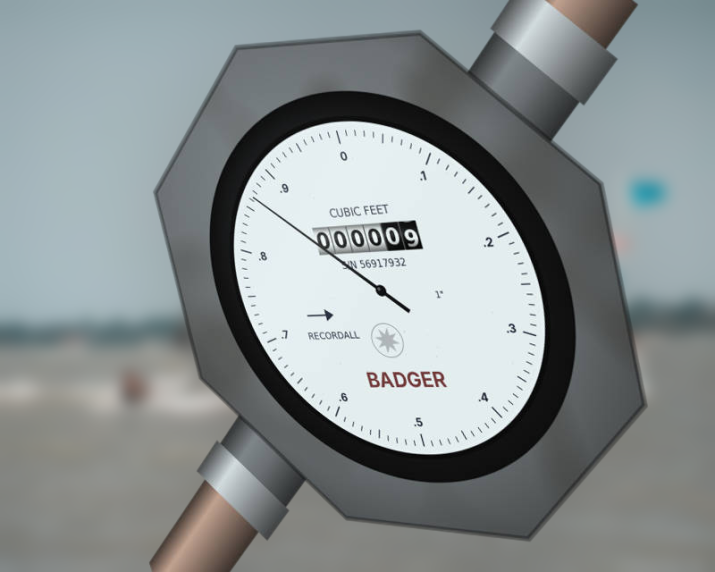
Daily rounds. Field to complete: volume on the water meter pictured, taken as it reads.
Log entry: 8.86 ft³
